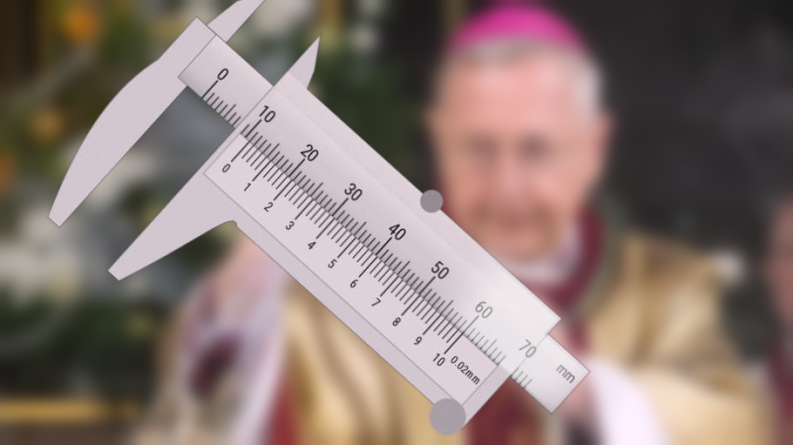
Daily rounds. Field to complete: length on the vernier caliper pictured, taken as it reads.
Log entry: 11.0 mm
